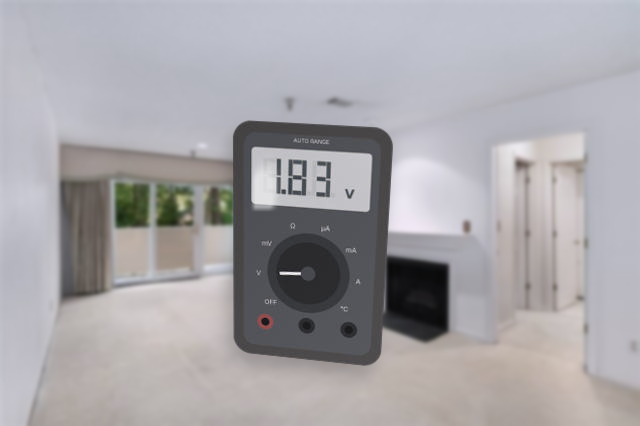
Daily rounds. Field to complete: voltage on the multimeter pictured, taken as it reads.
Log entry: 1.83 V
